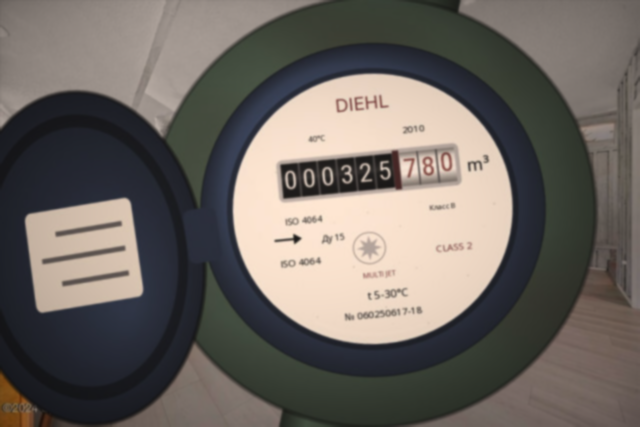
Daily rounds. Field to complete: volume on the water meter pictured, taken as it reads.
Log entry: 325.780 m³
